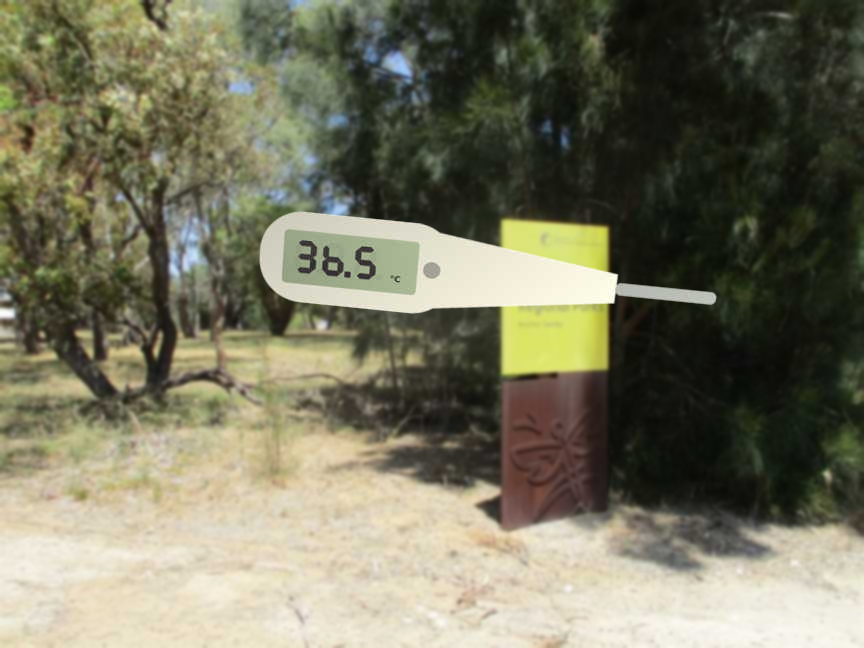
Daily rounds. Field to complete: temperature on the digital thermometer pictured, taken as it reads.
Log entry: 36.5 °C
